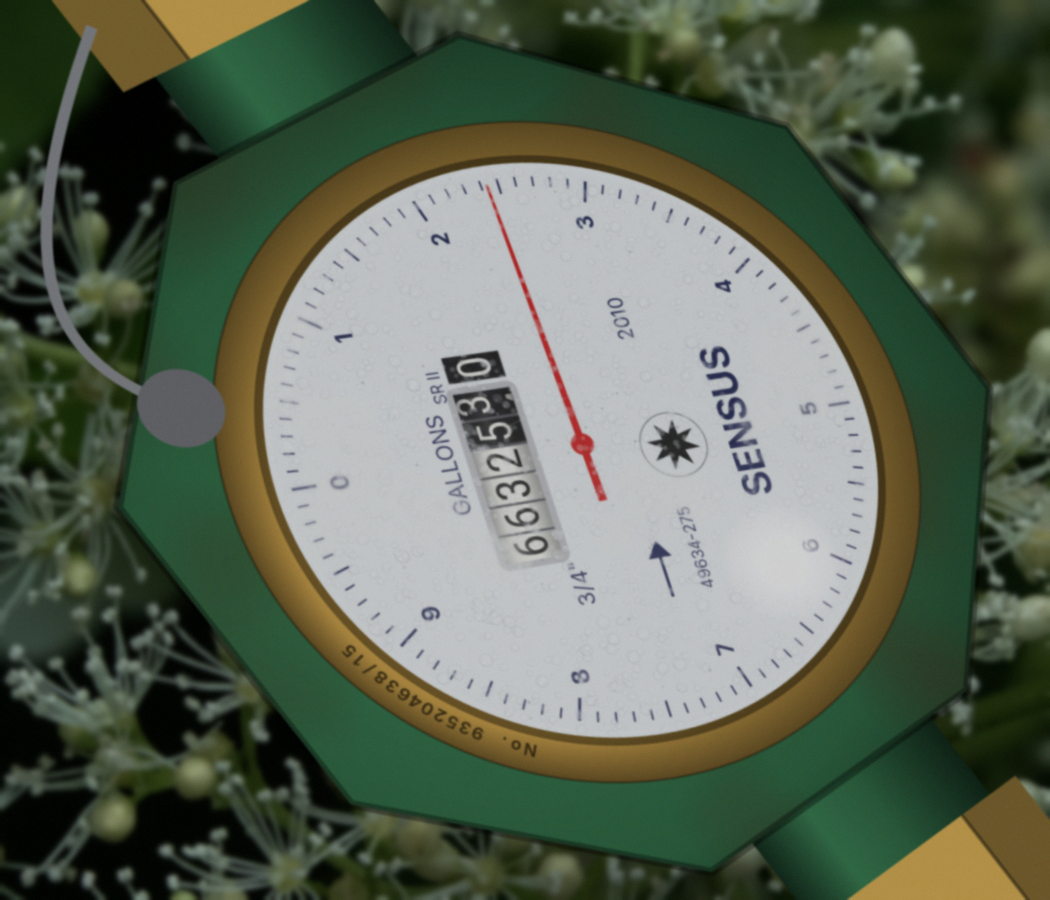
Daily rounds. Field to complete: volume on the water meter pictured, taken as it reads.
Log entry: 6632532.4 gal
